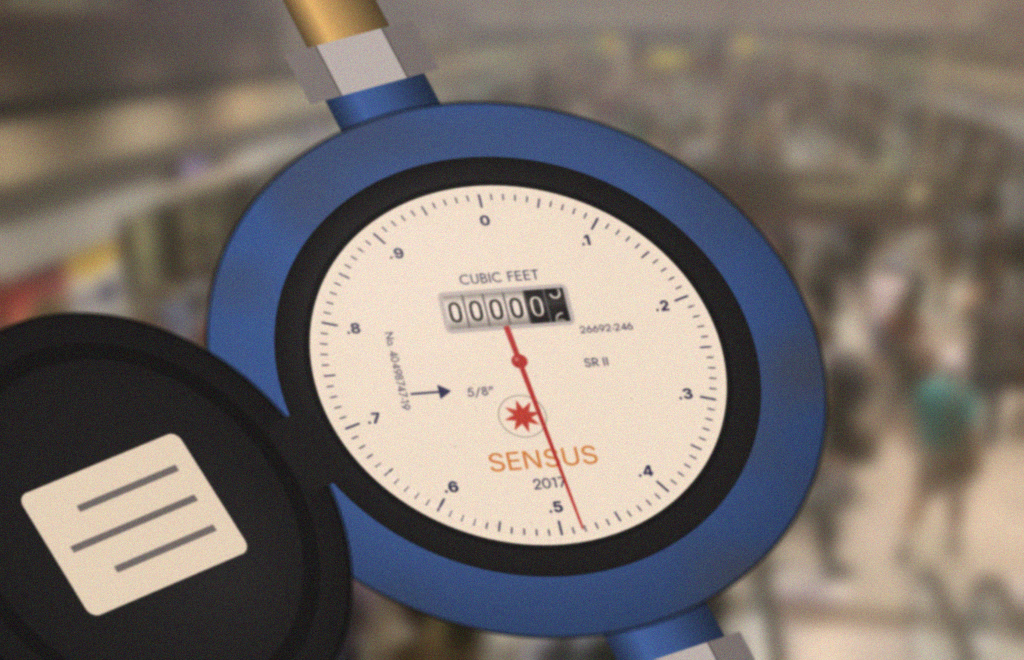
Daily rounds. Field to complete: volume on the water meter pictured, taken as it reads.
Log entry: 5.48 ft³
